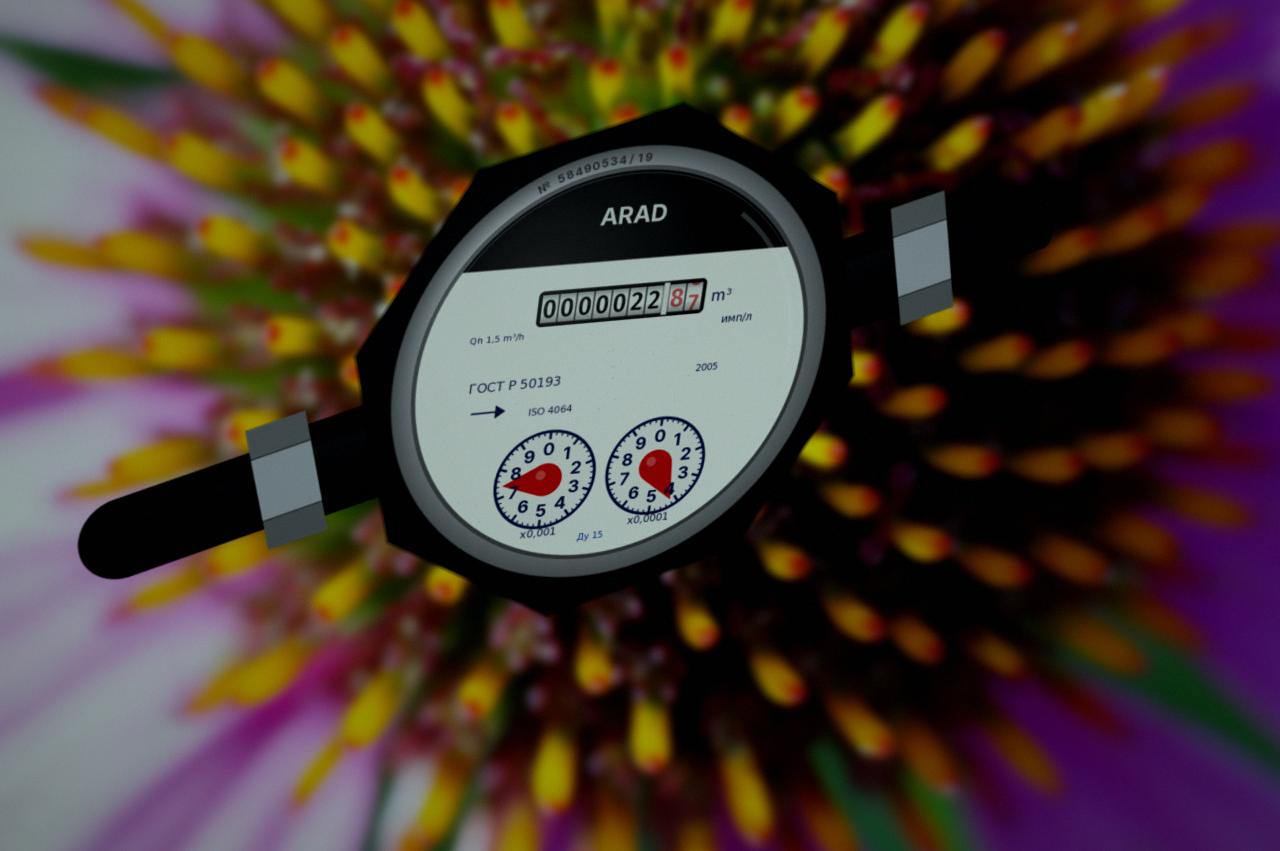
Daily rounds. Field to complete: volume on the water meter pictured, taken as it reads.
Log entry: 22.8674 m³
